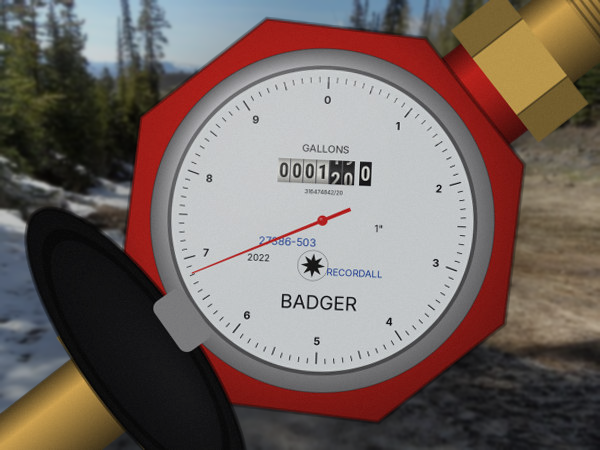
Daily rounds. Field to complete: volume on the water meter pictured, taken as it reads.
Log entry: 1196.8 gal
